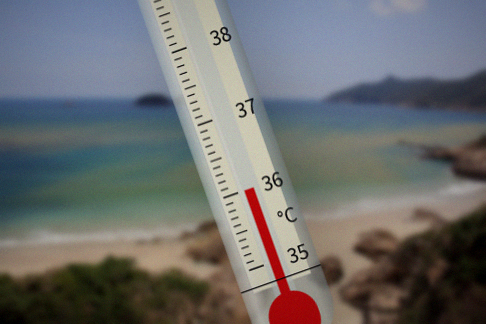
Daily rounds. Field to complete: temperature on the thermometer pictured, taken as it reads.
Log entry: 36 °C
